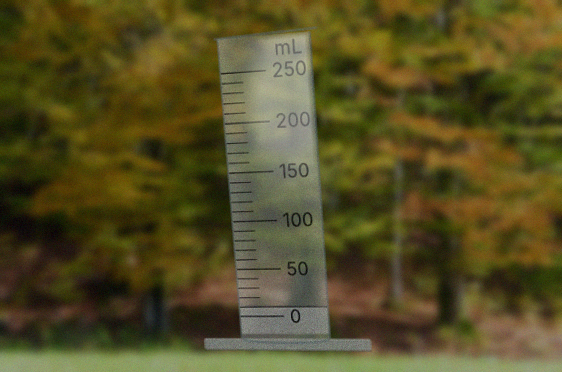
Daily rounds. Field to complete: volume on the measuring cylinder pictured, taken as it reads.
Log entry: 10 mL
